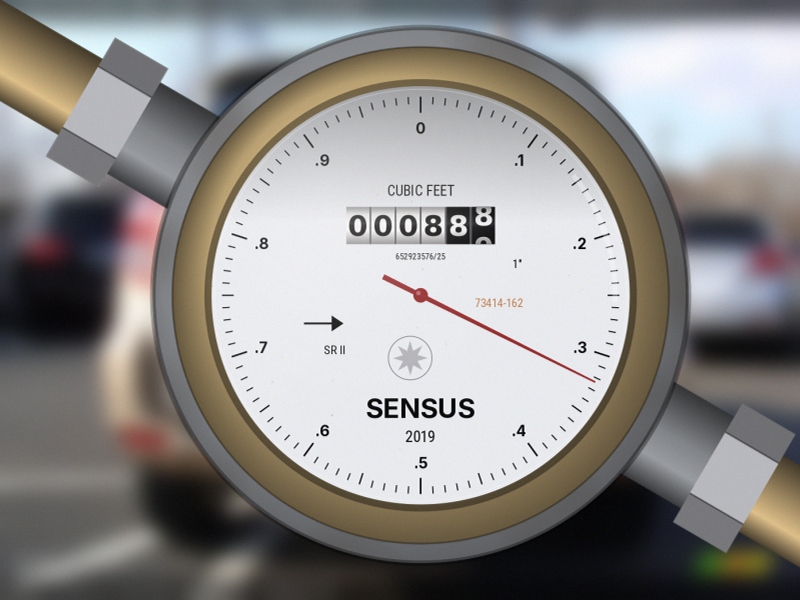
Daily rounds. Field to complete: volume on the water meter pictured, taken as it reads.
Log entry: 888.32 ft³
